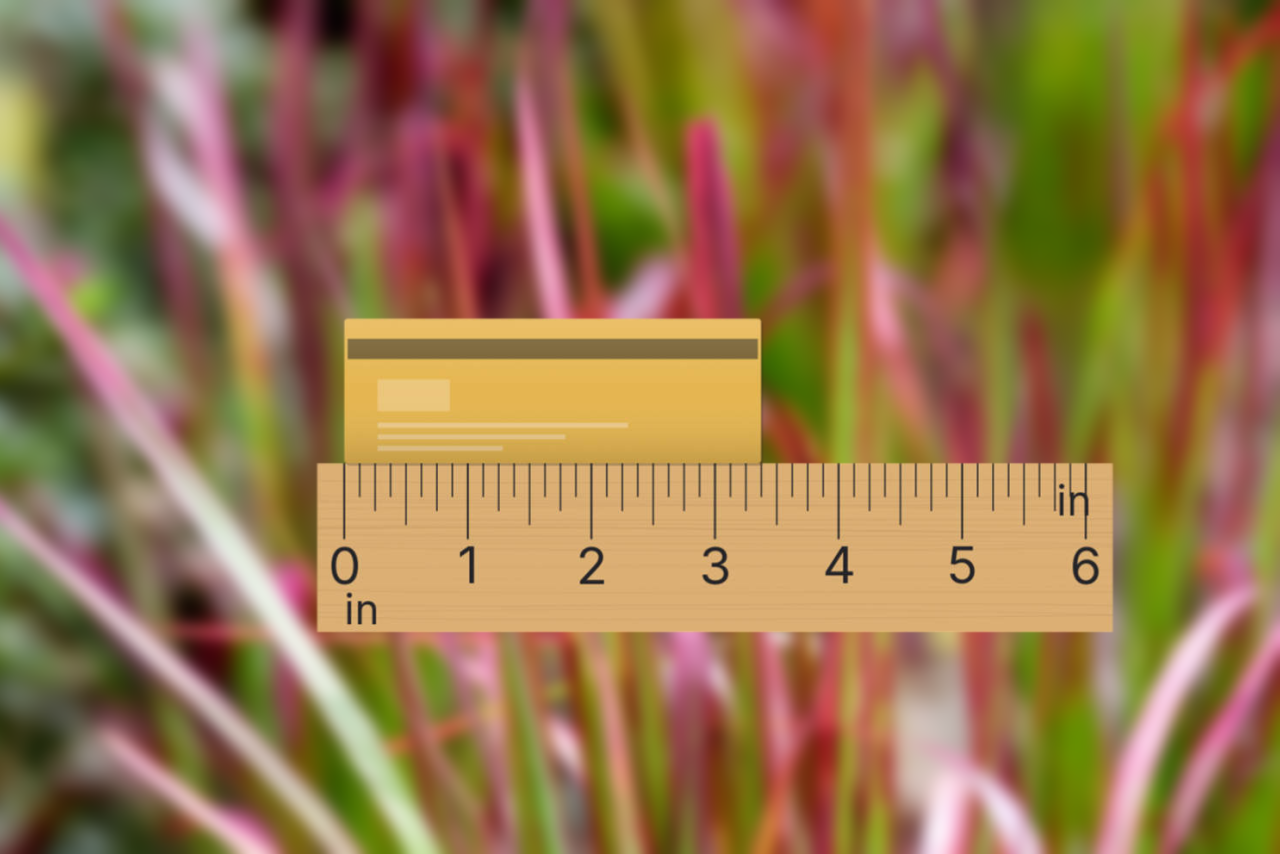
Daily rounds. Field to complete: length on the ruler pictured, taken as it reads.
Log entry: 3.375 in
